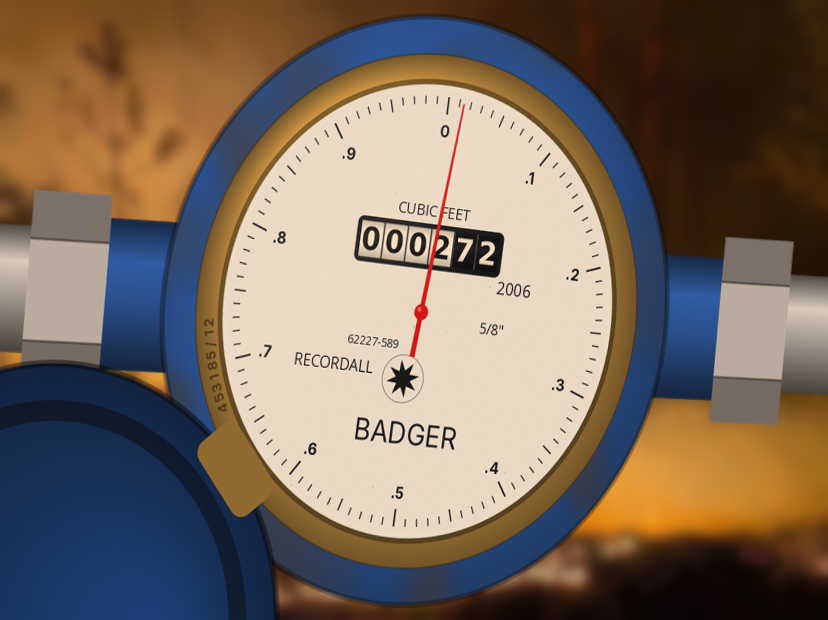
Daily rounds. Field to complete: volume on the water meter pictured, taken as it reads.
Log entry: 272.01 ft³
